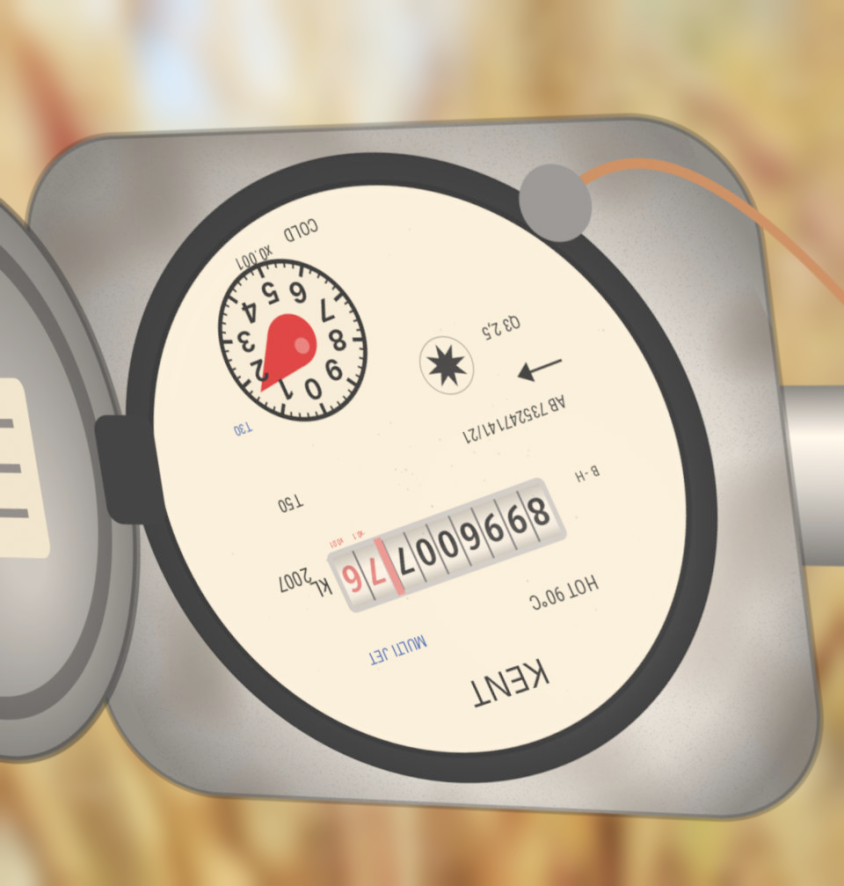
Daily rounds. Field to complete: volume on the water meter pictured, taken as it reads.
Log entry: 8996007.761 kL
